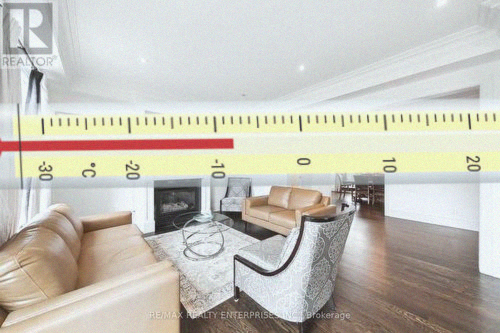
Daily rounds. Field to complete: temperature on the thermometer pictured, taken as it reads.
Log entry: -8 °C
